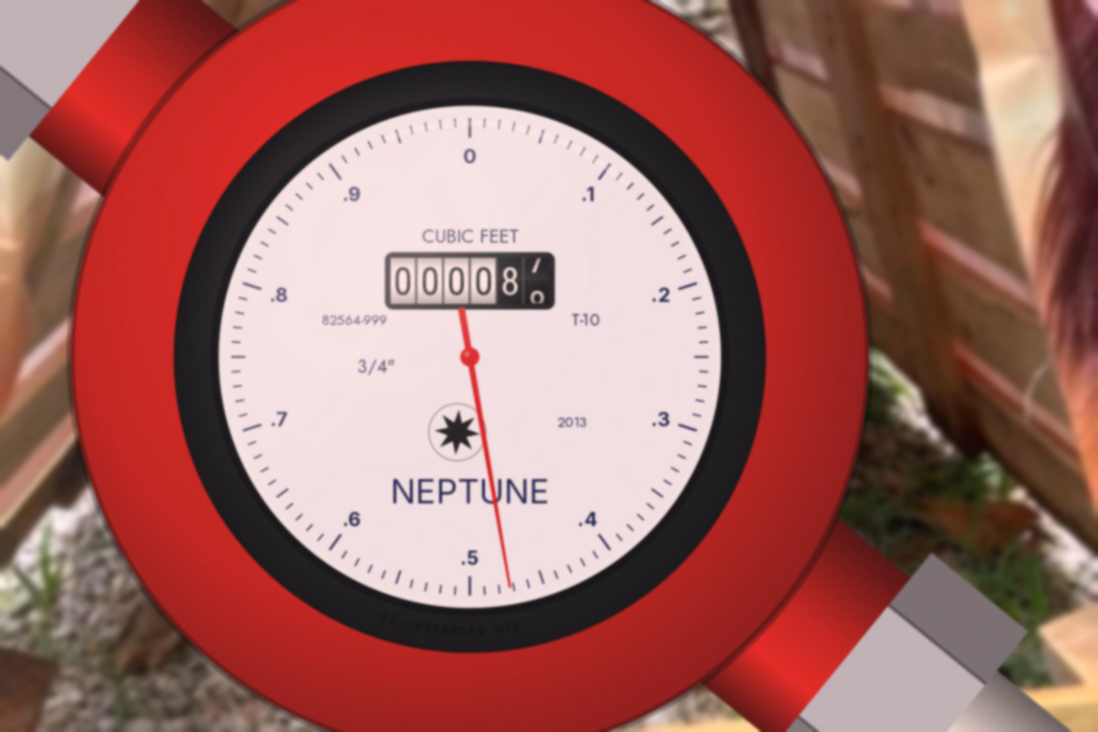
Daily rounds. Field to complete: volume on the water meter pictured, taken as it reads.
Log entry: 87.47 ft³
